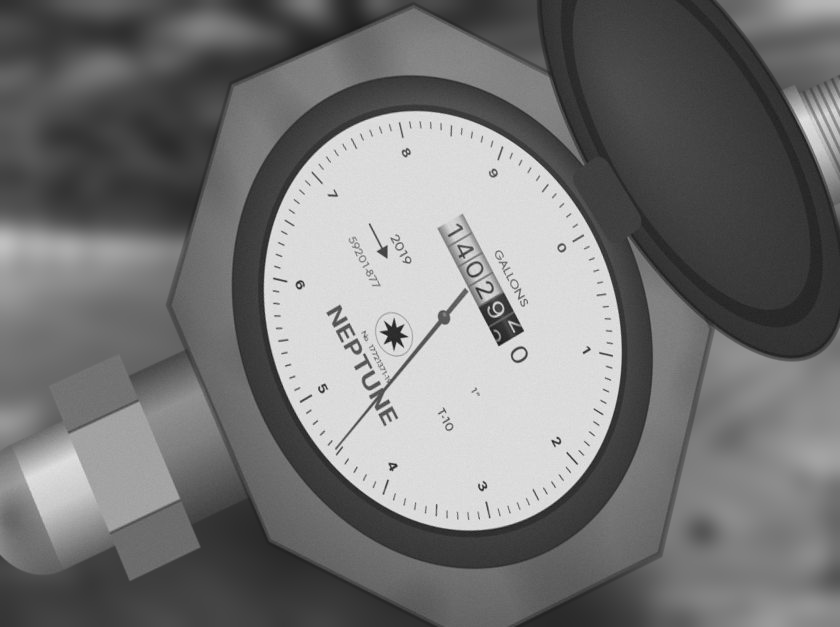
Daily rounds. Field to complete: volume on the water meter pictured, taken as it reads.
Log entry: 1402924.5 gal
